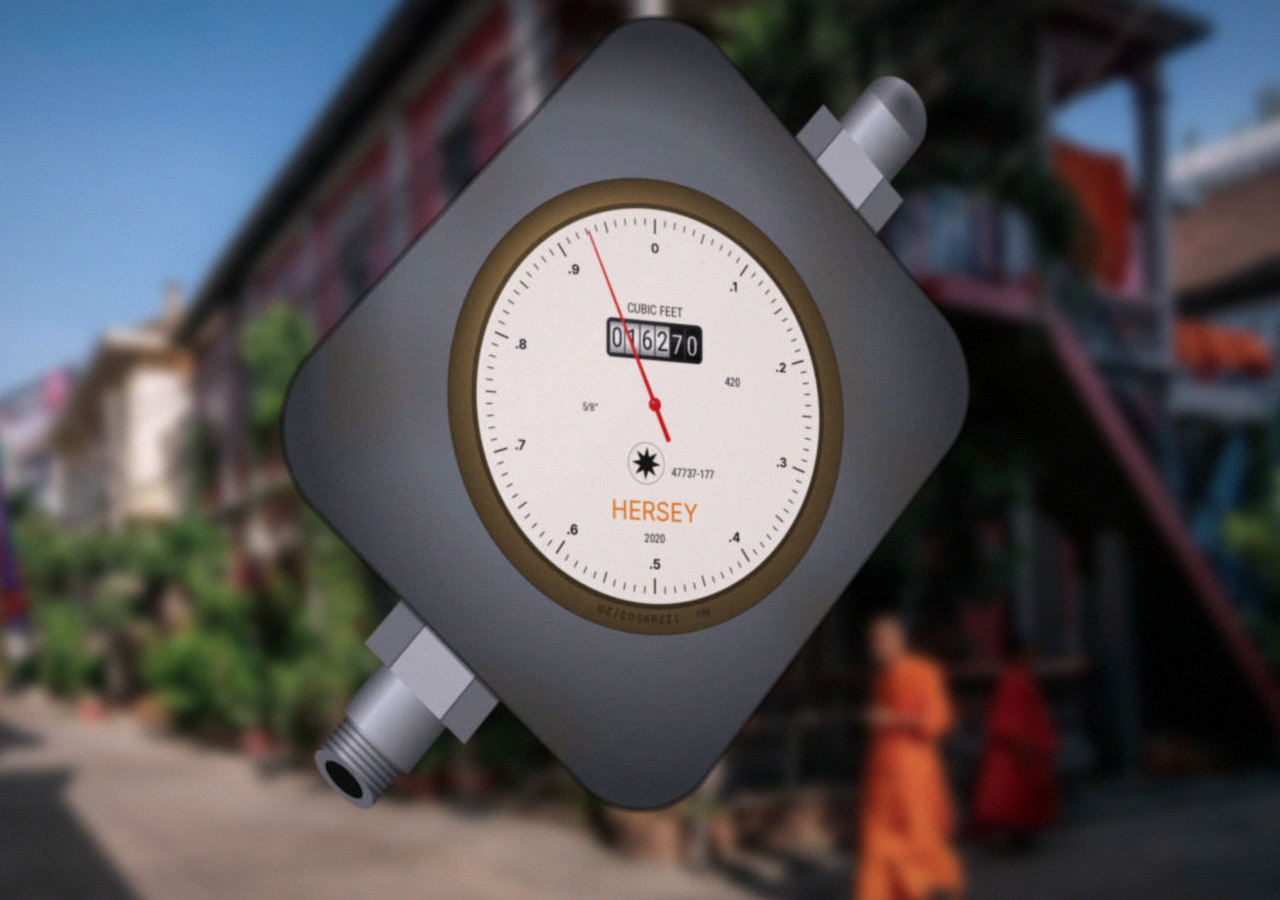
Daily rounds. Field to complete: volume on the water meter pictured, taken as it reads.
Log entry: 16269.93 ft³
